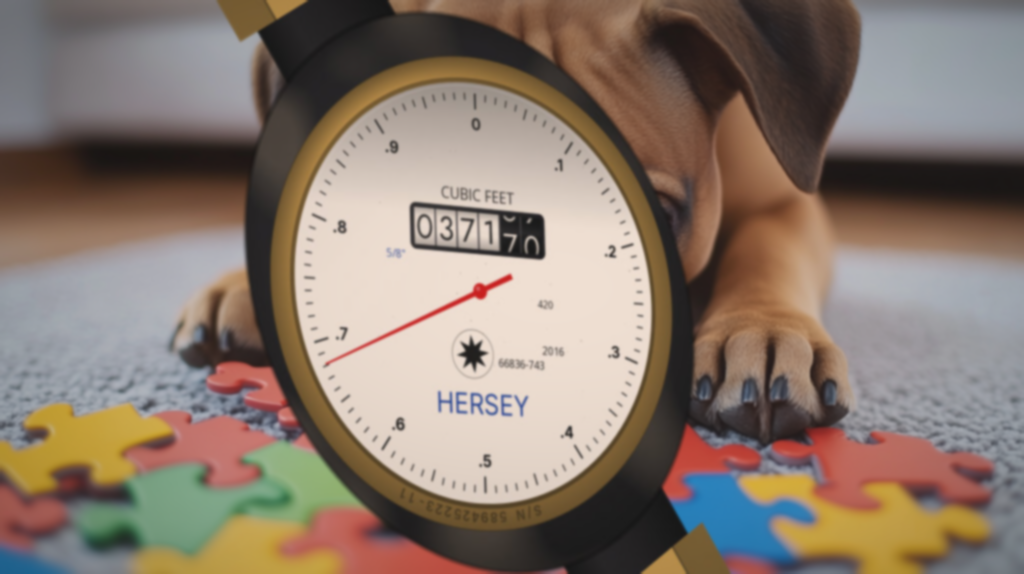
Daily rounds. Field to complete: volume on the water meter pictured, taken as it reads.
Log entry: 37169.68 ft³
